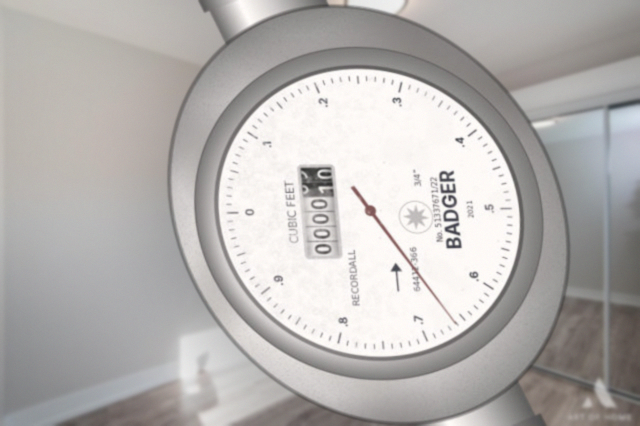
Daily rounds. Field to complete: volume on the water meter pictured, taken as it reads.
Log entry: 9.66 ft³
